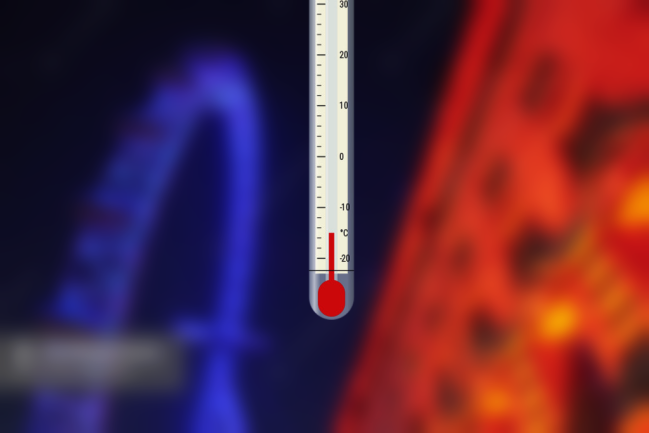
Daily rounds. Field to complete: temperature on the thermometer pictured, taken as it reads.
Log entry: -15 °C
